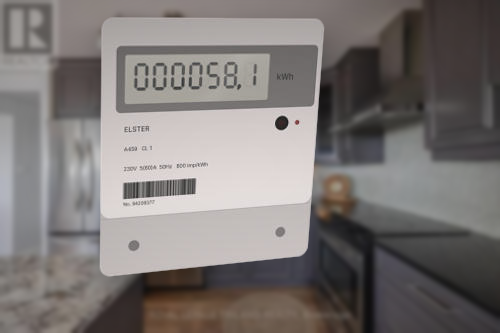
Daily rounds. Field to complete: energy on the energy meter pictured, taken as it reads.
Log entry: 58.1 kWh
